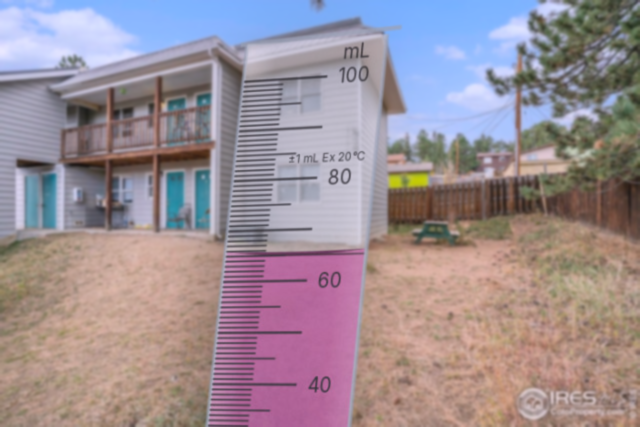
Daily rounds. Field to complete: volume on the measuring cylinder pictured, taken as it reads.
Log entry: 65 mL
